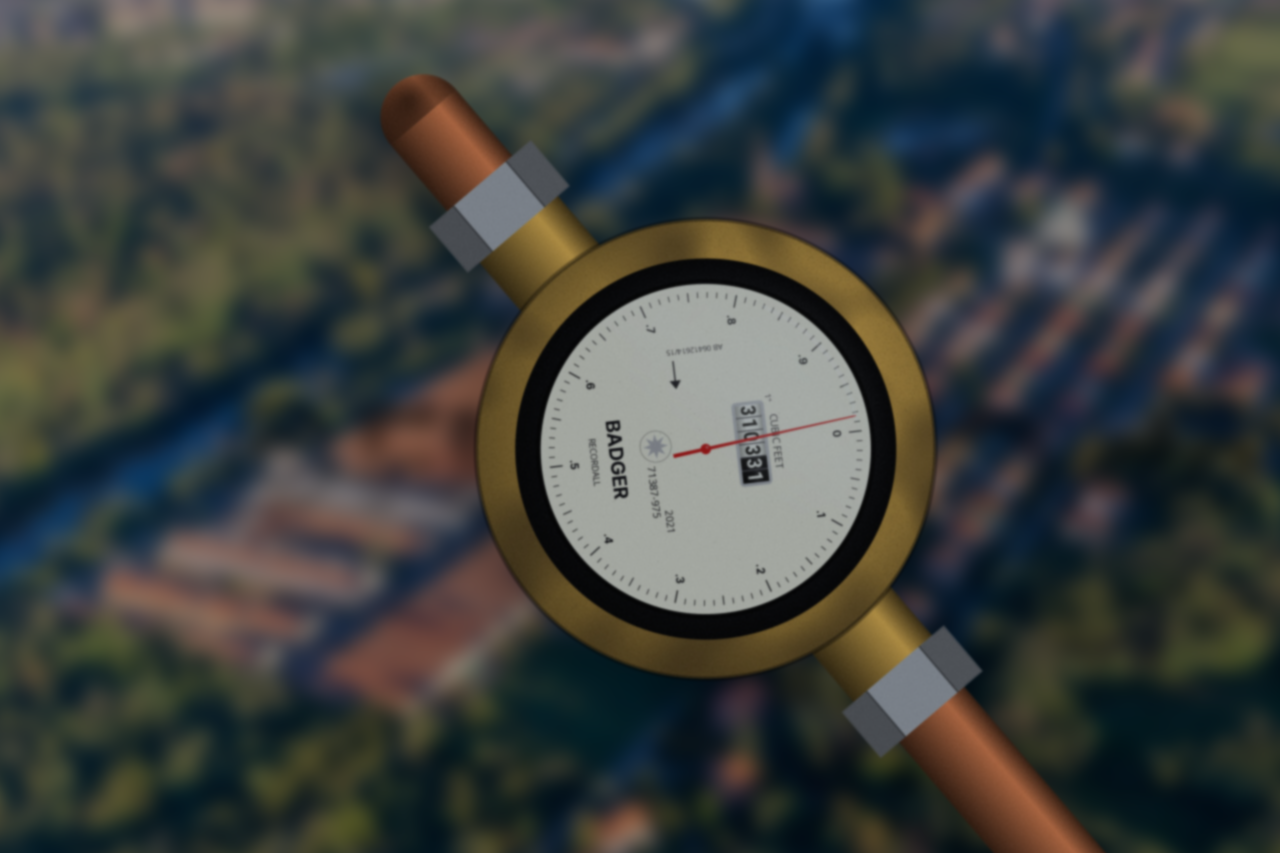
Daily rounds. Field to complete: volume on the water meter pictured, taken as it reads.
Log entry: 310330.98 ft³
